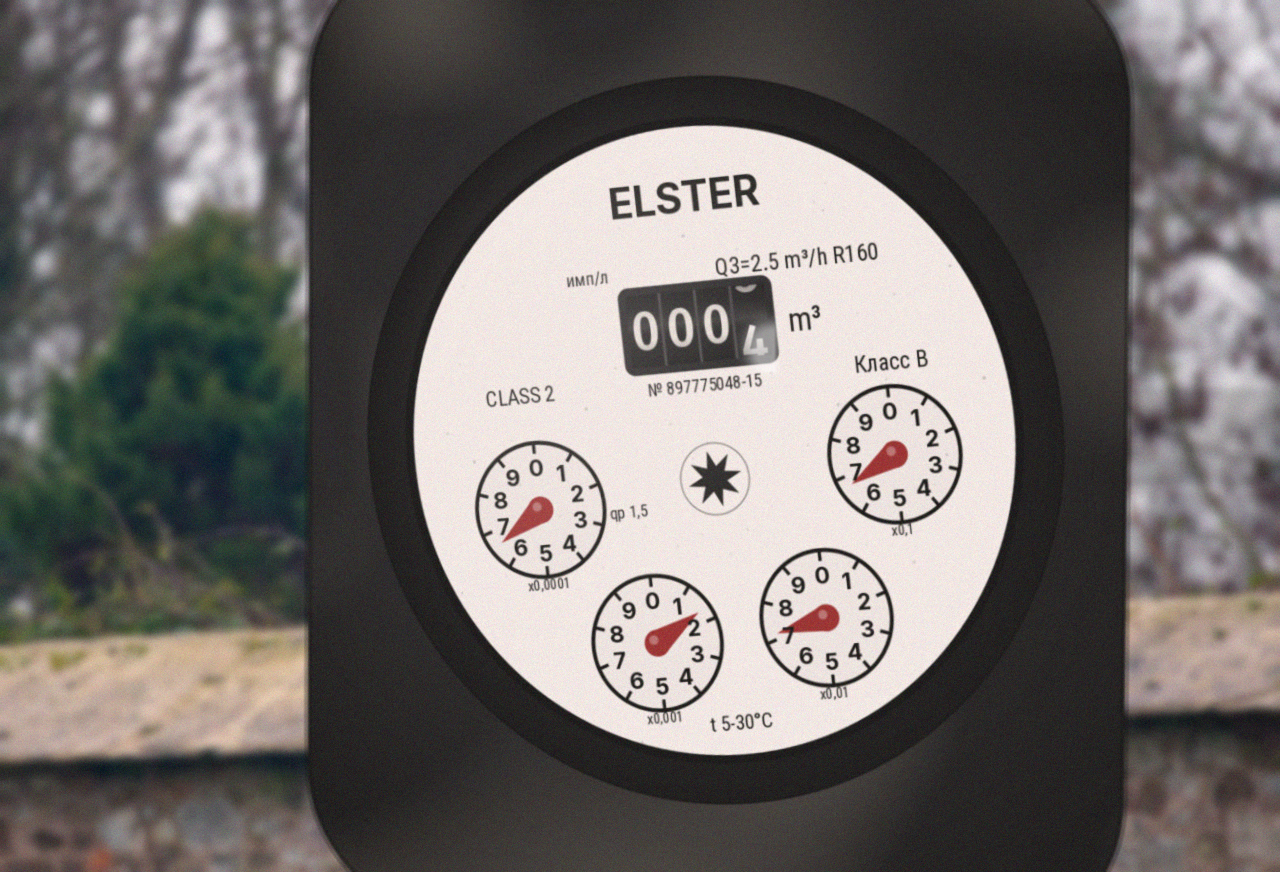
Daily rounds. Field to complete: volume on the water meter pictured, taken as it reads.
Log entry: 3.6716 m³
